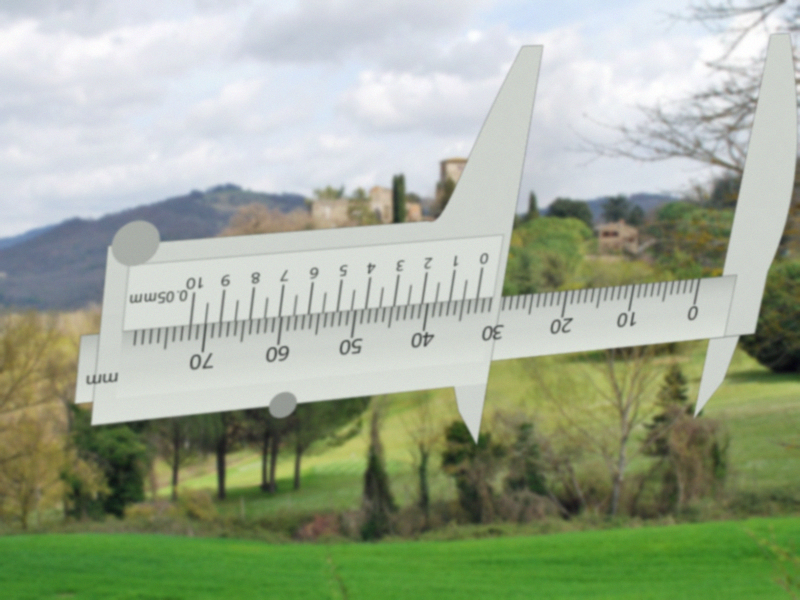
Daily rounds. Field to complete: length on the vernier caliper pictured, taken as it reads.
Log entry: 33.0 mm
